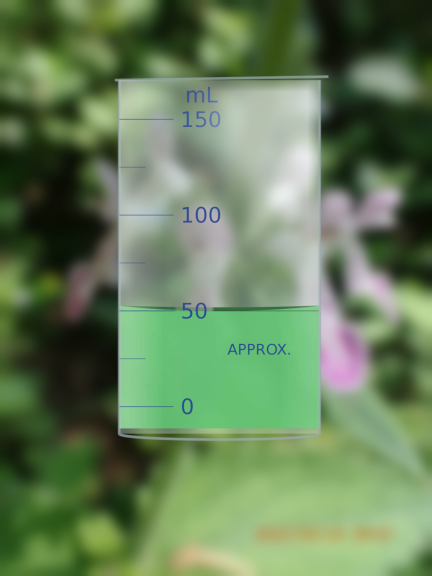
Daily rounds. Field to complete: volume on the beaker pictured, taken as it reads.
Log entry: 50 mL
